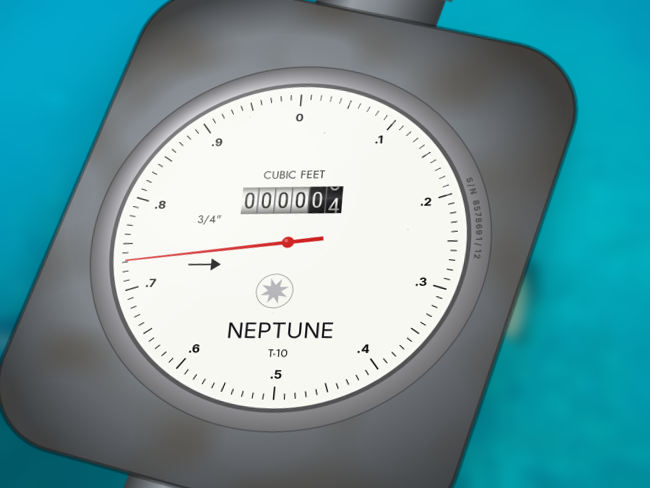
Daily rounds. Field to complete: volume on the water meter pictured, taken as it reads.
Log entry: 3.73 ft³
